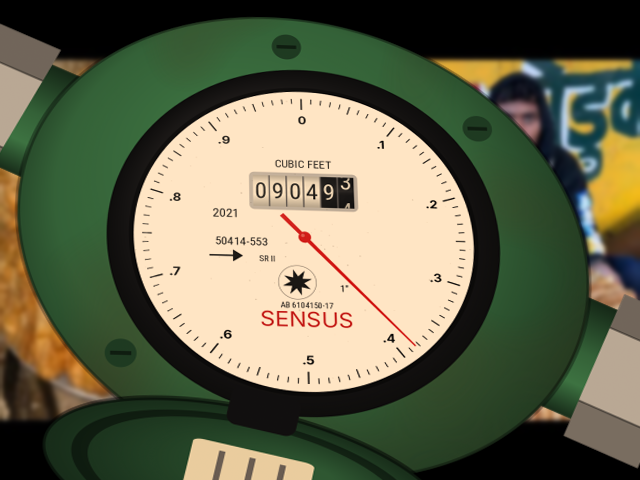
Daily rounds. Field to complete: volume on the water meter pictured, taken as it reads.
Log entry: 90493.38 ft³
